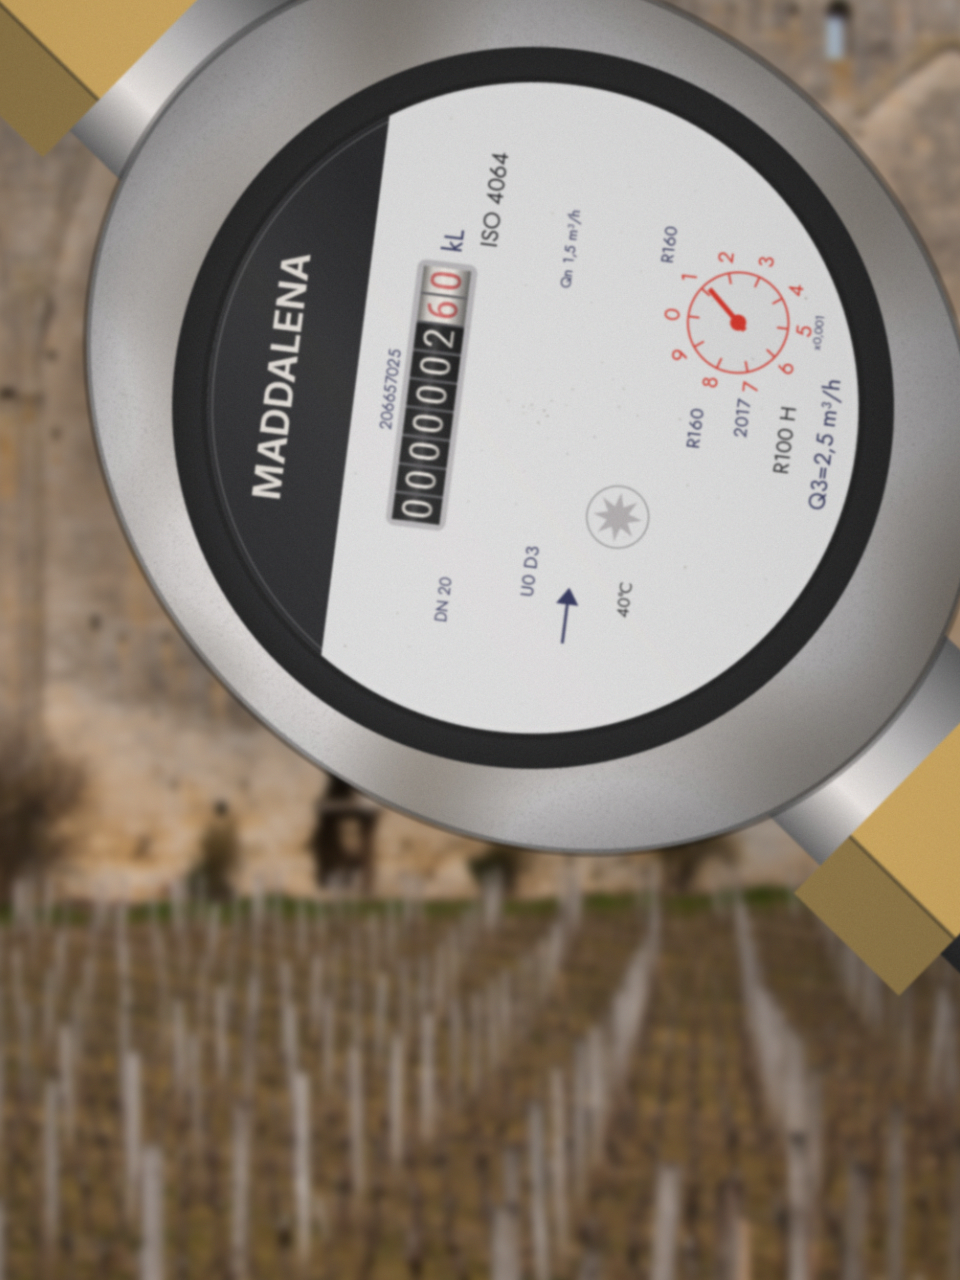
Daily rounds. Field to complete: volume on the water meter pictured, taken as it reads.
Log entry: 2.601 kL
